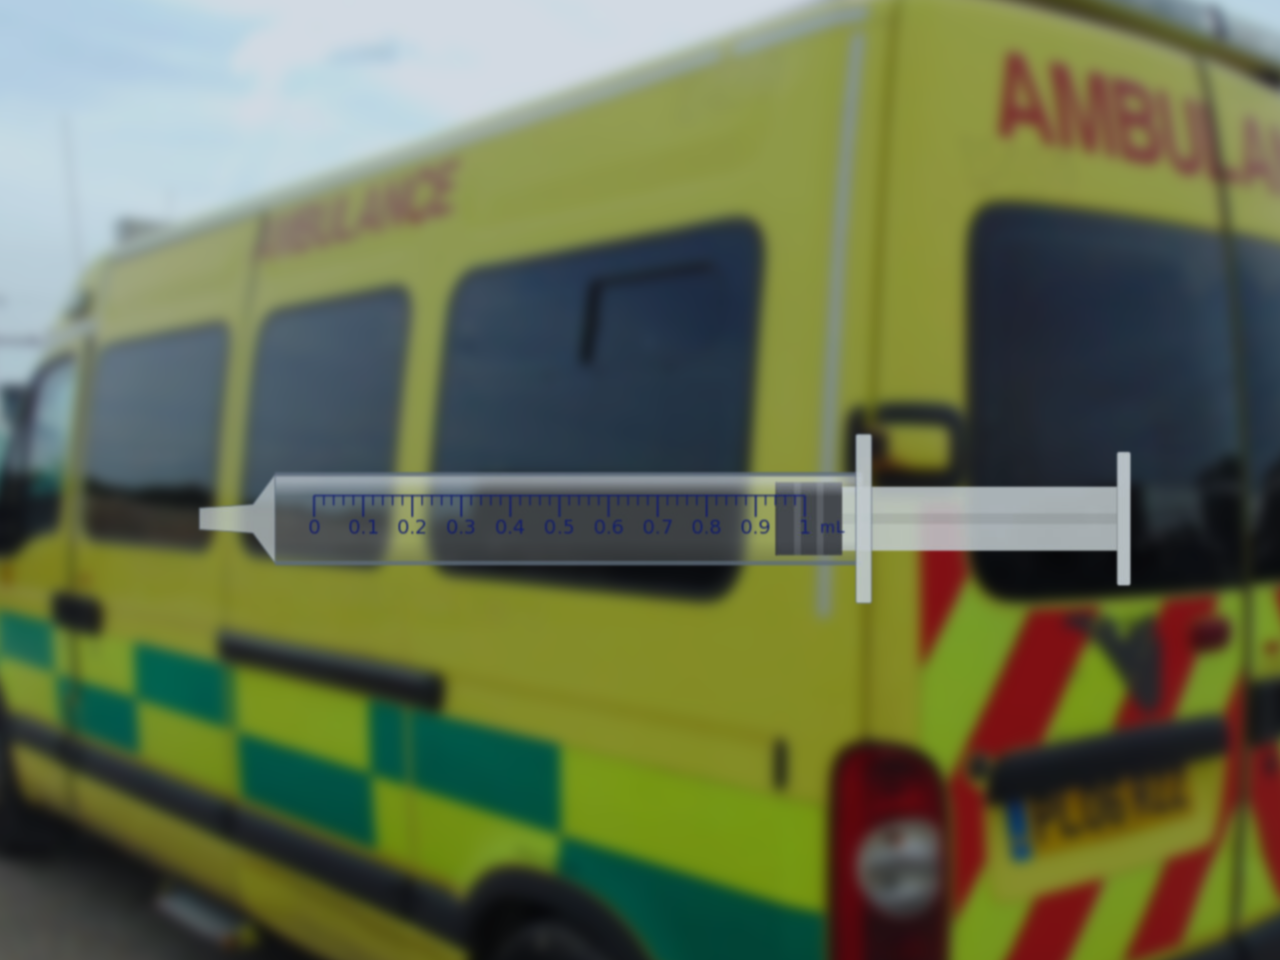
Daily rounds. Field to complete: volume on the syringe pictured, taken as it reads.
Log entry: 0.94 mL
